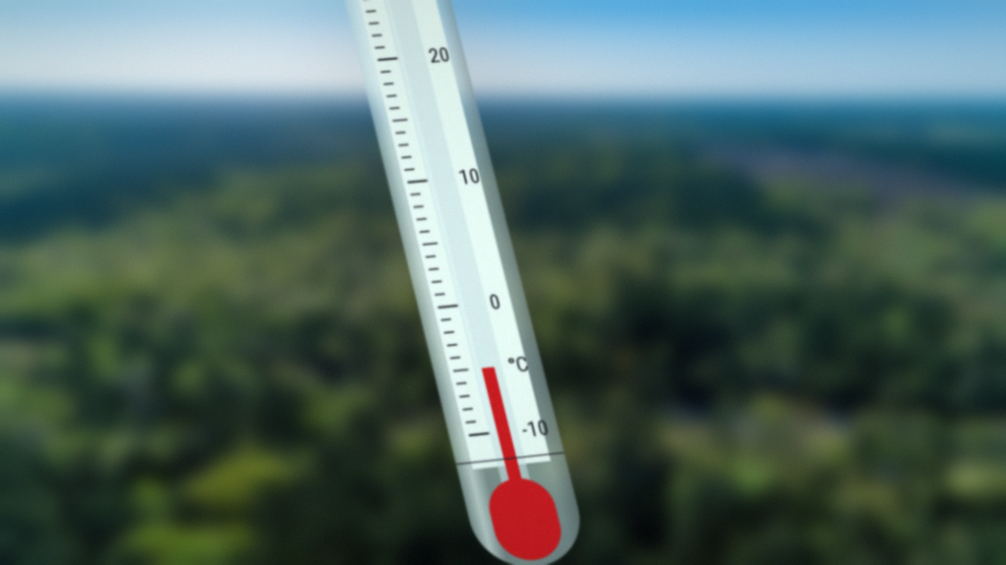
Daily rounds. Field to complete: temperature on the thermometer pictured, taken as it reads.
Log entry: -5 °C
